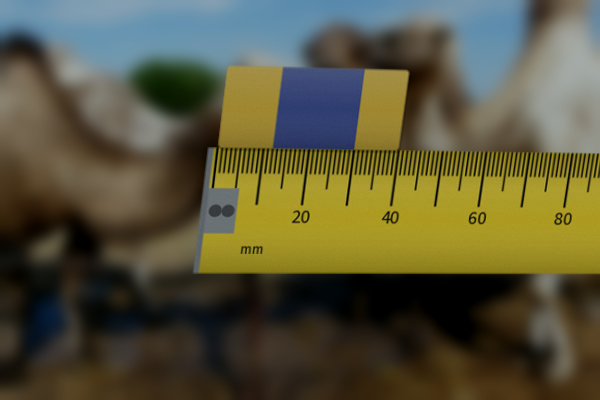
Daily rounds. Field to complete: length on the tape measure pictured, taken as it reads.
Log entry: 40 mm
